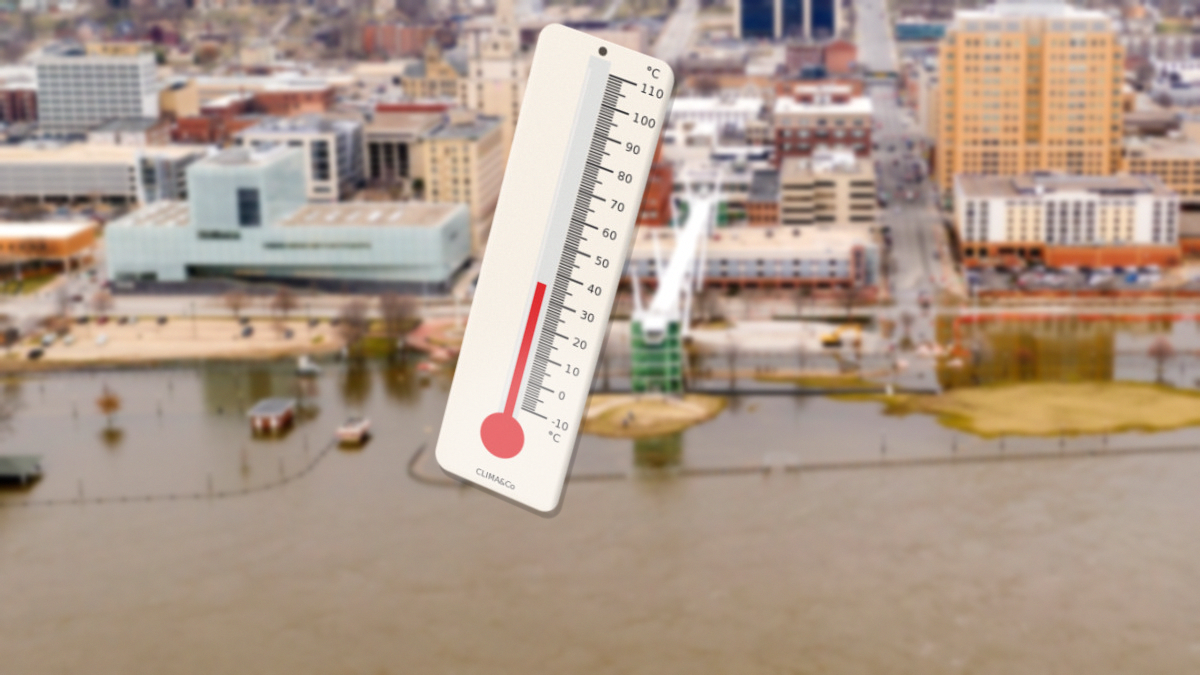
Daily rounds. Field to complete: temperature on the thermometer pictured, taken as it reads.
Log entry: 35 °C
